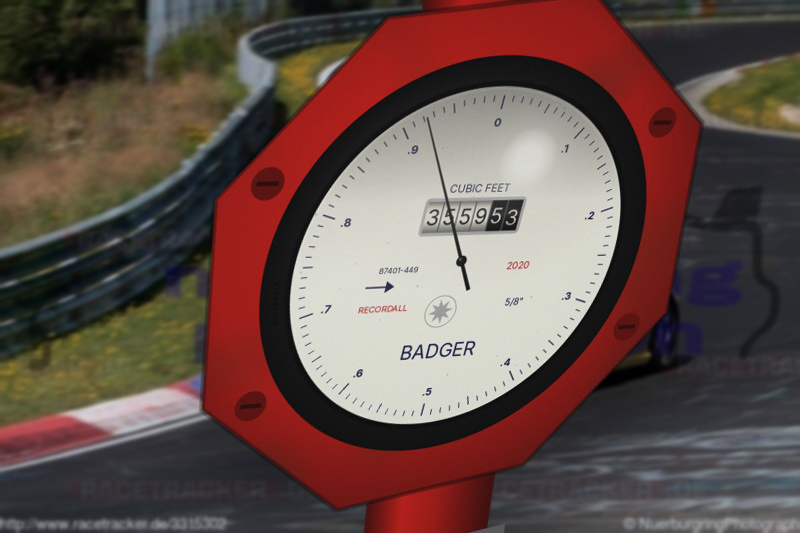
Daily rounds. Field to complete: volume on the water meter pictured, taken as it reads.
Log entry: 355952.92 ft³
